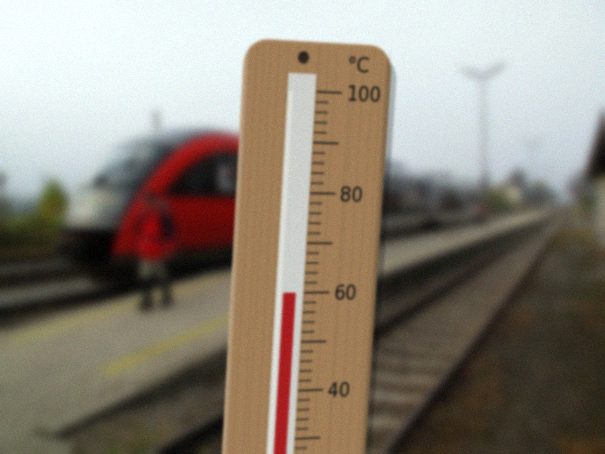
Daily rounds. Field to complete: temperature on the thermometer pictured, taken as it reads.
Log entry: 60 °C
